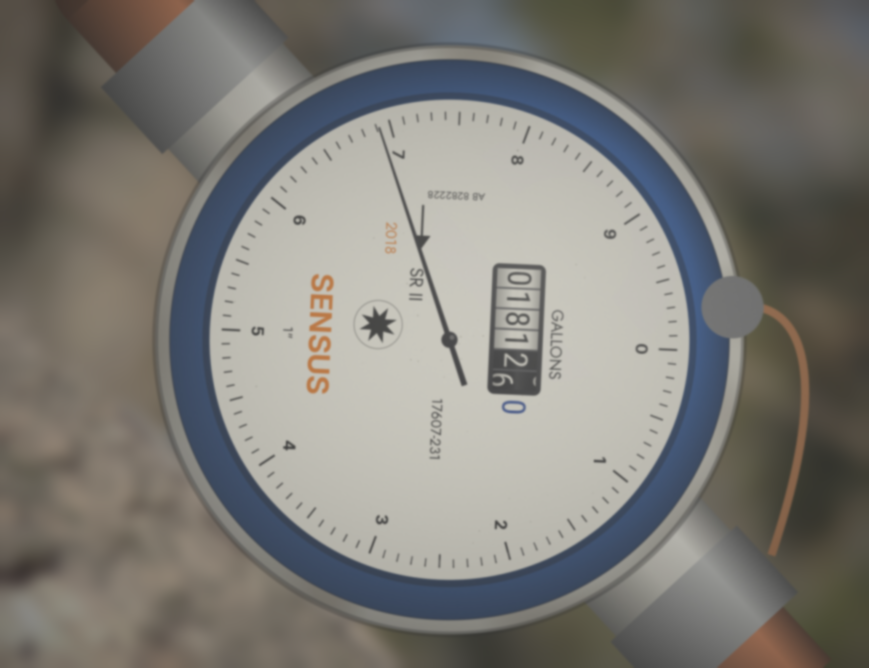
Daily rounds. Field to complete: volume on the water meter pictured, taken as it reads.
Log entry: 181256.9 gal
